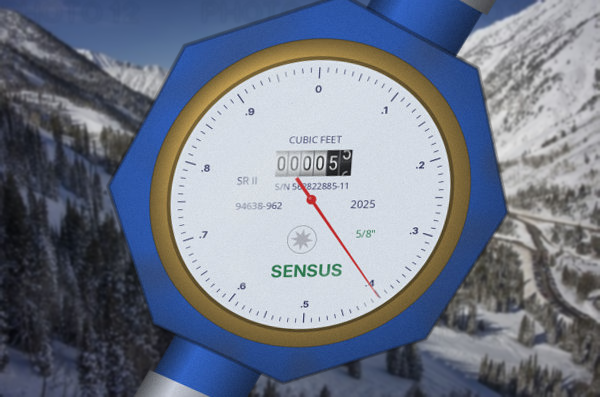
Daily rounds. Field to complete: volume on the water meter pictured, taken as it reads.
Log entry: 55.40 ft³
